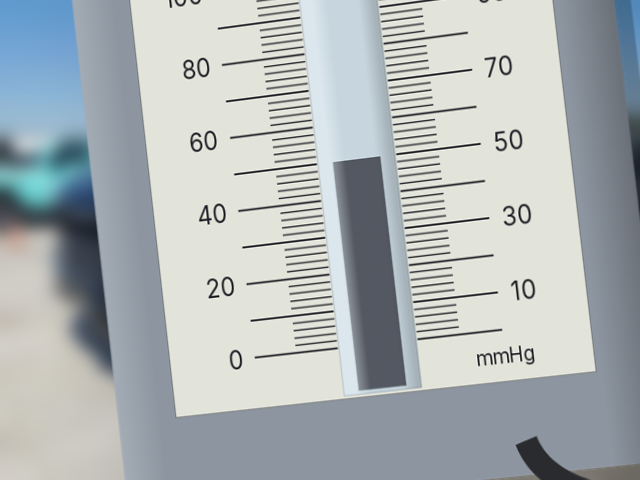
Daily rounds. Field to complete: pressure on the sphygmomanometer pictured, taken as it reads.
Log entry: 50 mmHg
